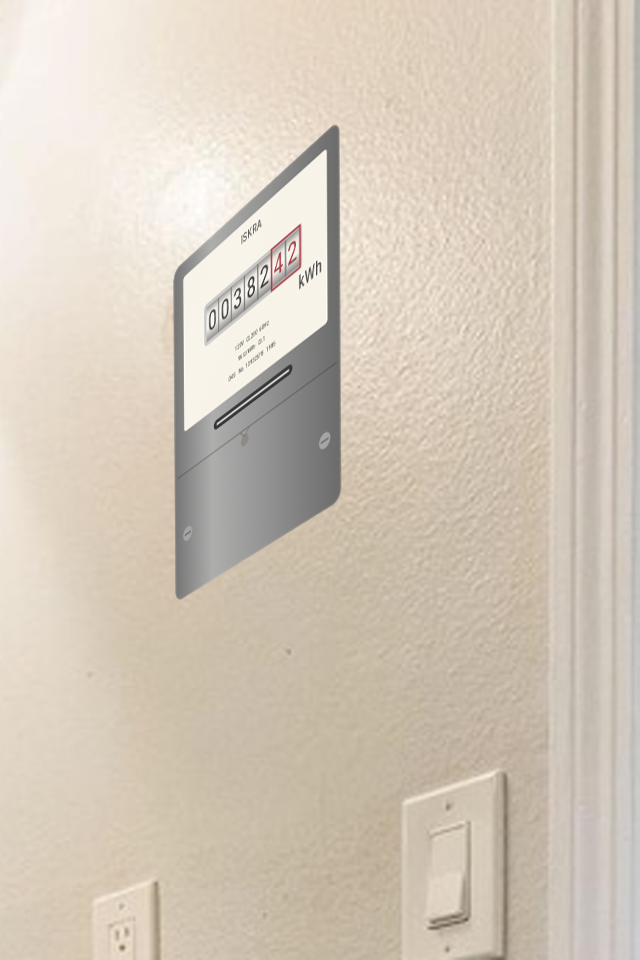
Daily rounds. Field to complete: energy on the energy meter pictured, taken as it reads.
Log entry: 382.42 kWh
